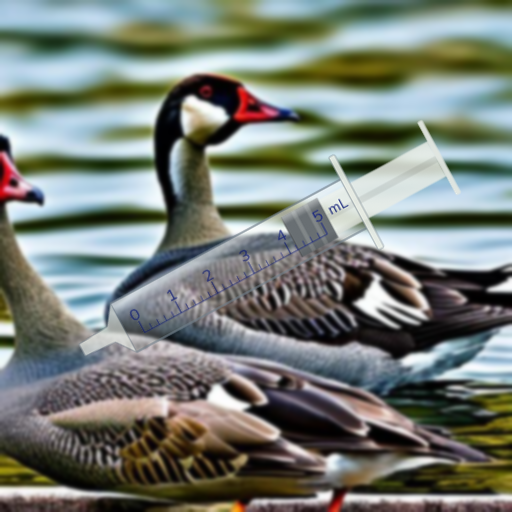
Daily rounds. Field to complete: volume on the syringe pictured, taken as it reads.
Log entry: 4.2 mL
